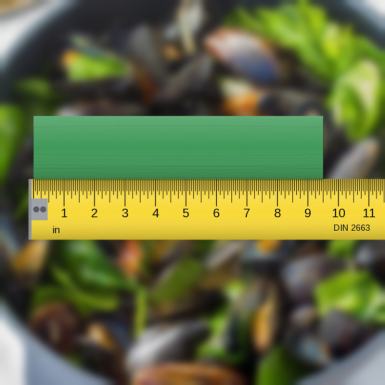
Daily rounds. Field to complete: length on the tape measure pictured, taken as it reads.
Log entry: 9.5 in
